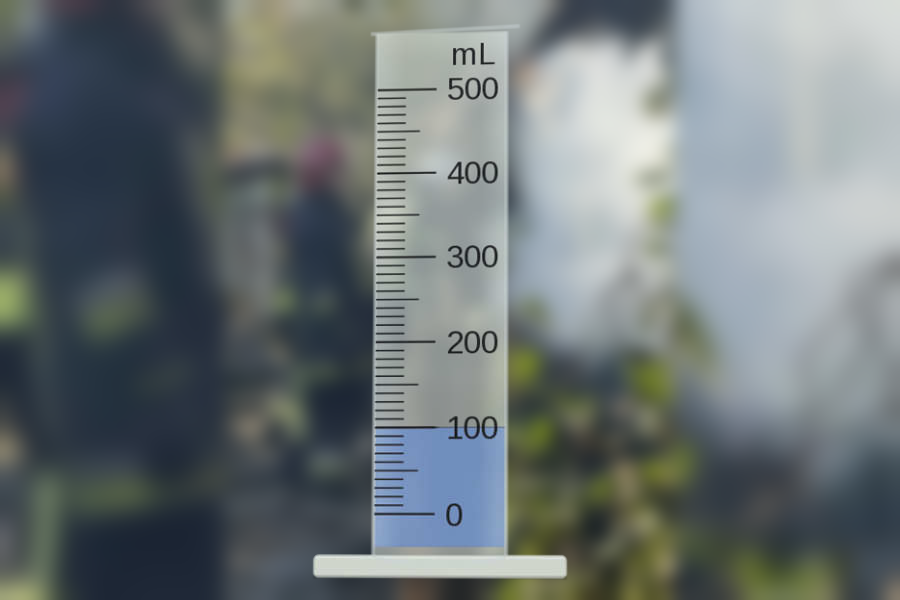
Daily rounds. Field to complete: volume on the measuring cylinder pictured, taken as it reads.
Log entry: 100 mL
